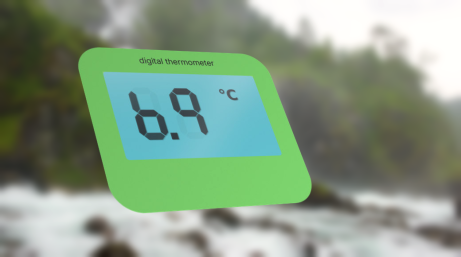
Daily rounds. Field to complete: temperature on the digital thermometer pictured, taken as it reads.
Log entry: 6.9 °C
